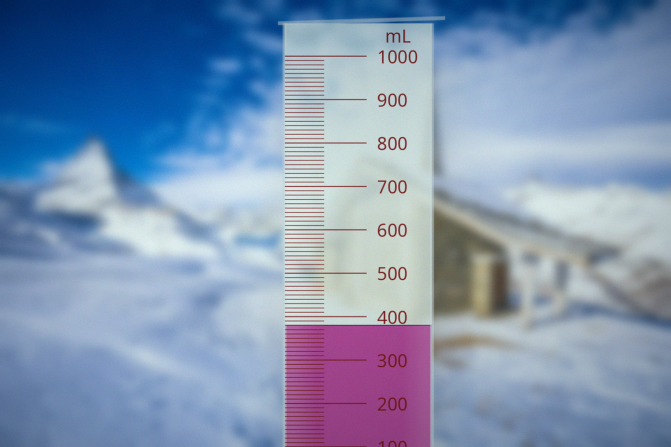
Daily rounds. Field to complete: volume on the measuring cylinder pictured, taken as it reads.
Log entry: 380 mL
